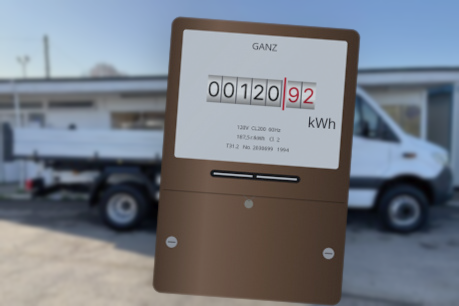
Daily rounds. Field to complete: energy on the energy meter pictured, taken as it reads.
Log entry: 120.92 kWh
